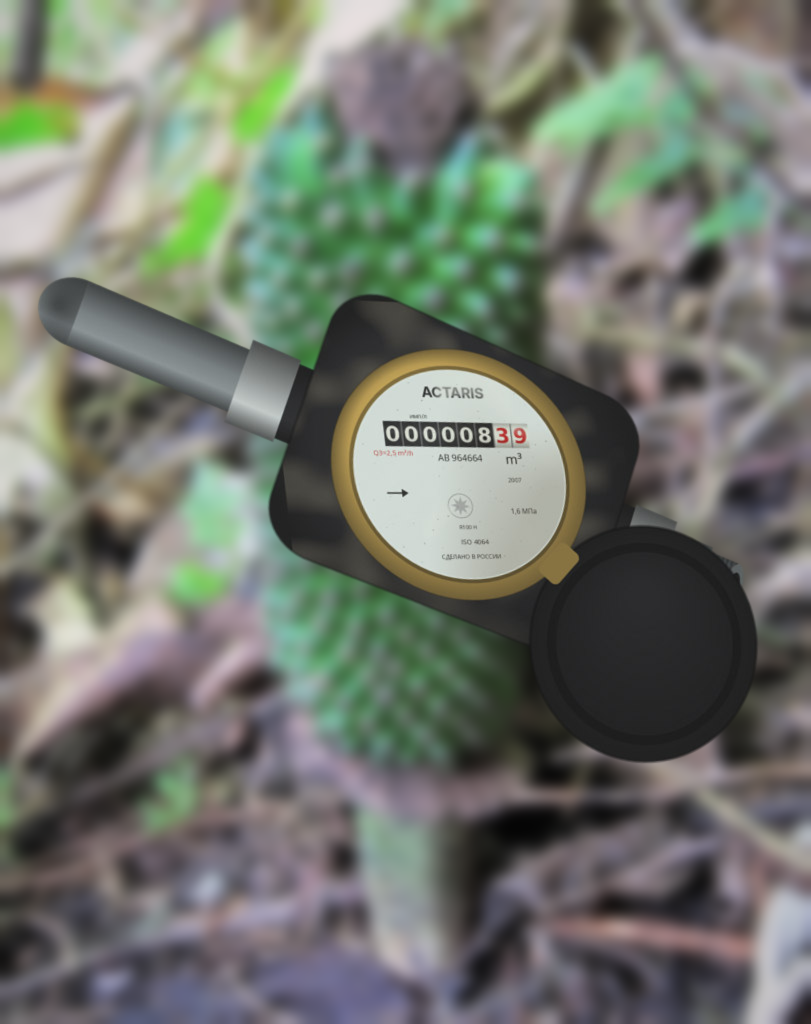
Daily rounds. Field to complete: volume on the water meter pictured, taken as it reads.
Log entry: 8.39 m³
